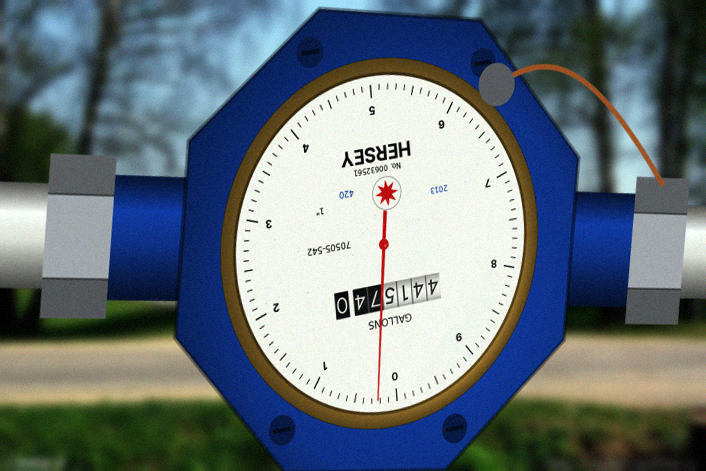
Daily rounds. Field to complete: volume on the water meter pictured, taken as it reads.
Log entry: 4415740.2 gal
